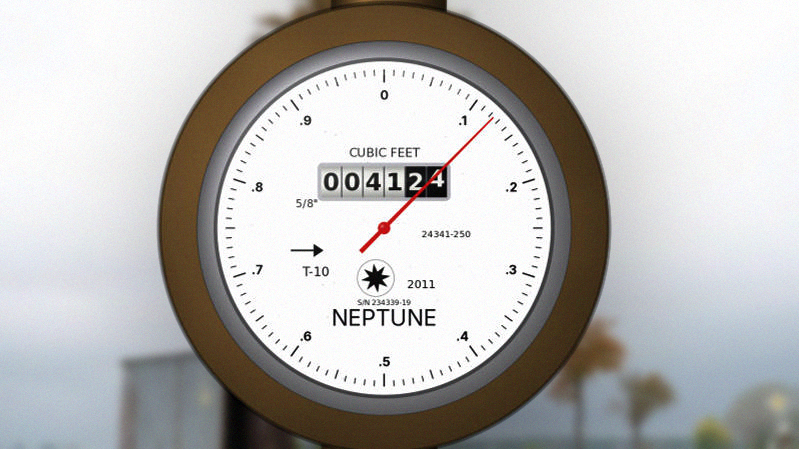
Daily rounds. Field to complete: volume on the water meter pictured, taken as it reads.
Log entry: 4124.12 ft³
